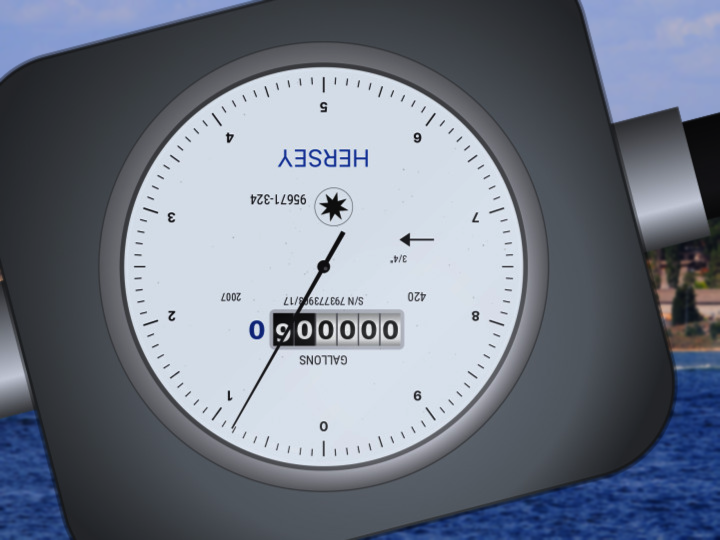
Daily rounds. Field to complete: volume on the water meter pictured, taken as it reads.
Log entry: 60.8 gal
